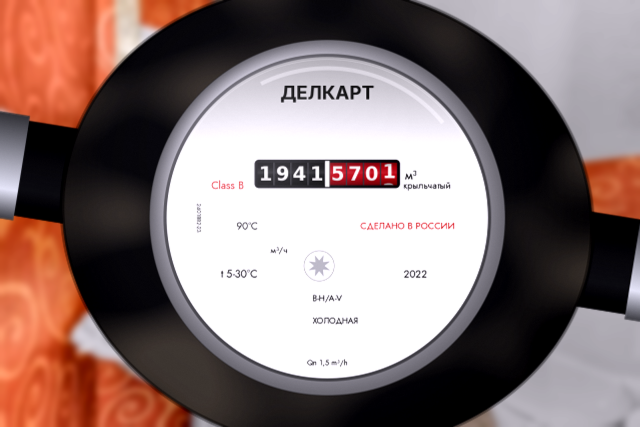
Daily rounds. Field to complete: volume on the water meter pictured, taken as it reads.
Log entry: 1941.5701 m³
